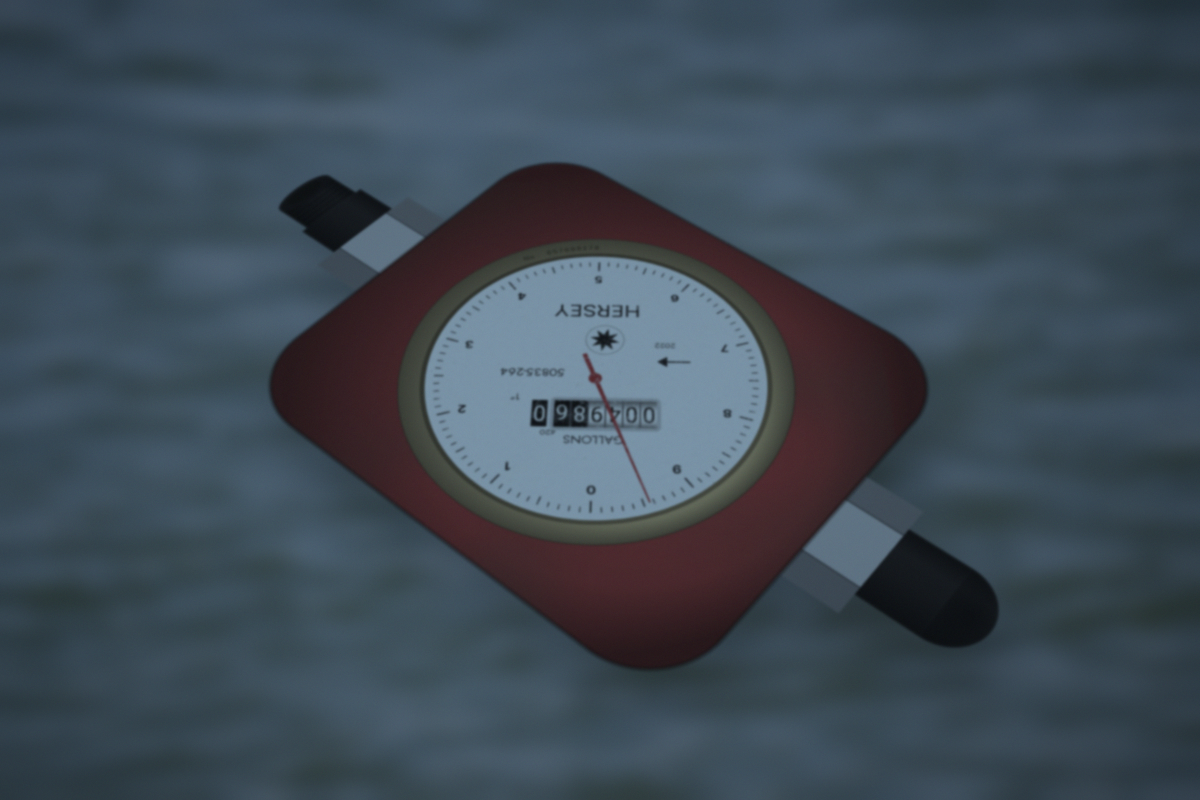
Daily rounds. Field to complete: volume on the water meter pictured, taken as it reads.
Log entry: 49859.4 gal
